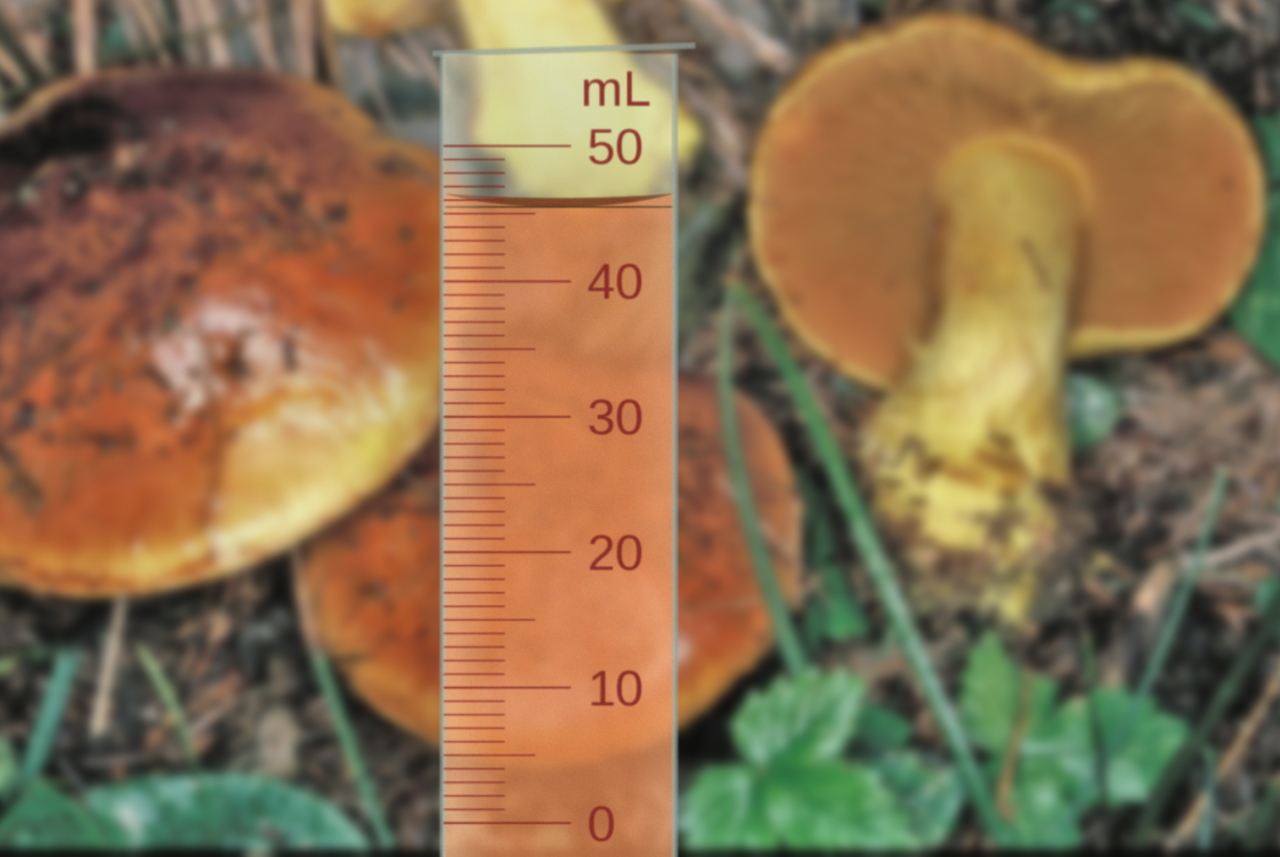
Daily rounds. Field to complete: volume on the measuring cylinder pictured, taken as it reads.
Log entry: 45.5 mL
